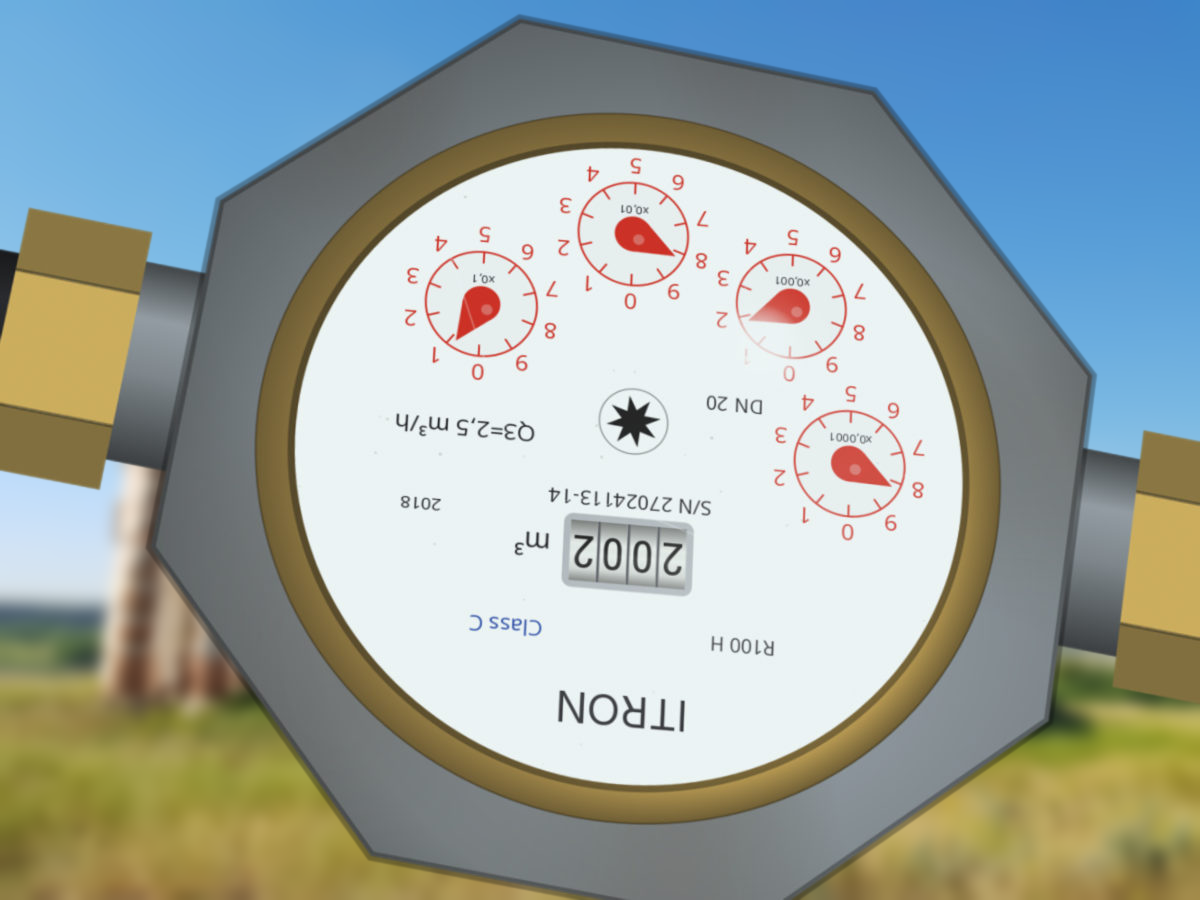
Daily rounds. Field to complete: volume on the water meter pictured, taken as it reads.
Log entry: 2002.0818 m³
